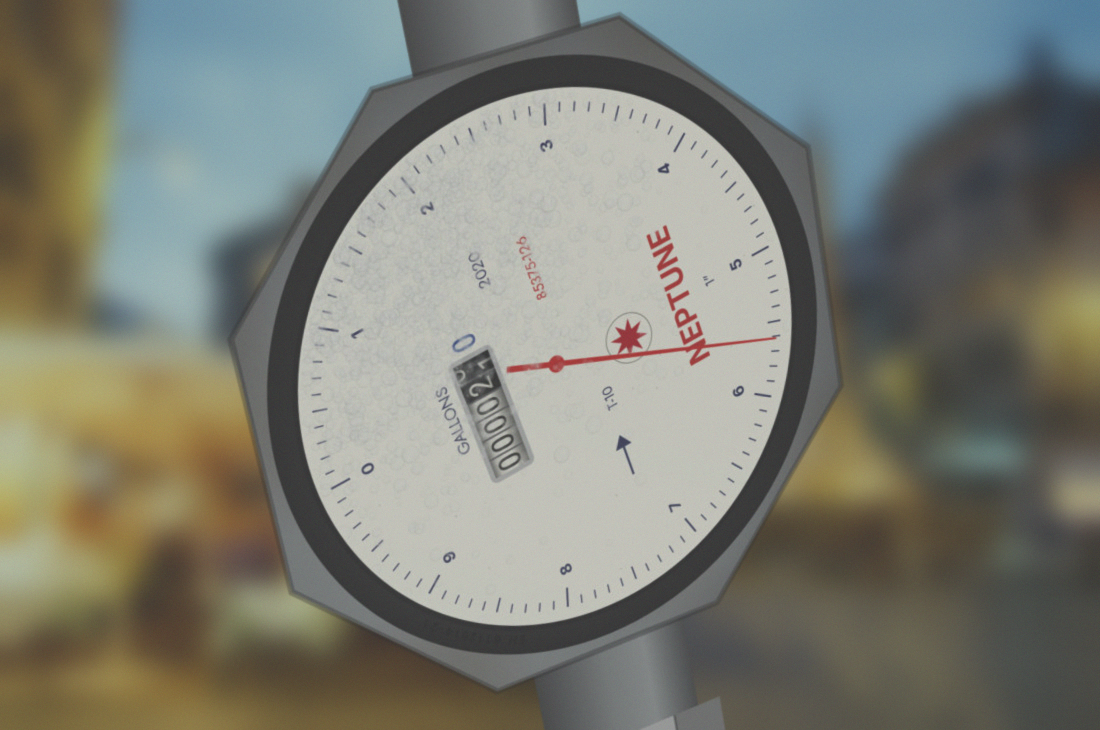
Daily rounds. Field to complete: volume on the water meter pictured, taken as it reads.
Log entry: 205.6 gal
